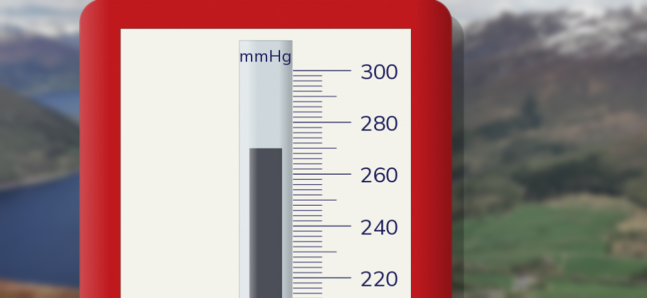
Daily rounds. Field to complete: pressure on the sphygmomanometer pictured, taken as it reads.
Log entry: 270 mmHg
